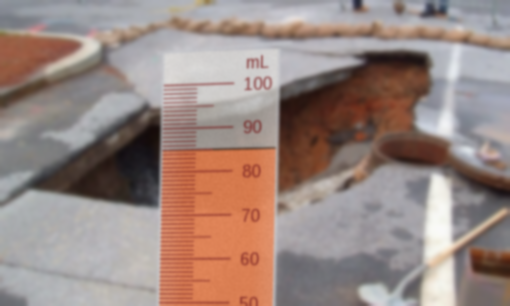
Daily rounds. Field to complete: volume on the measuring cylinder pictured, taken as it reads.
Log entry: 85 mL
